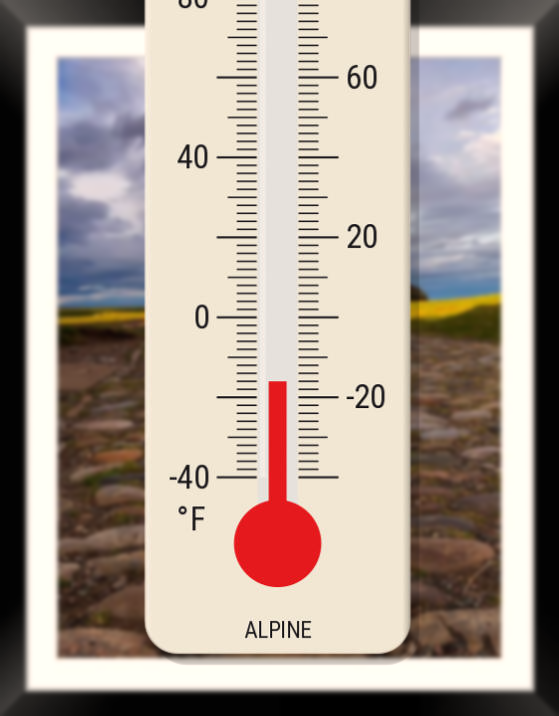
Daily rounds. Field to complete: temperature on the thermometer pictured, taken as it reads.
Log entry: -16 °F
